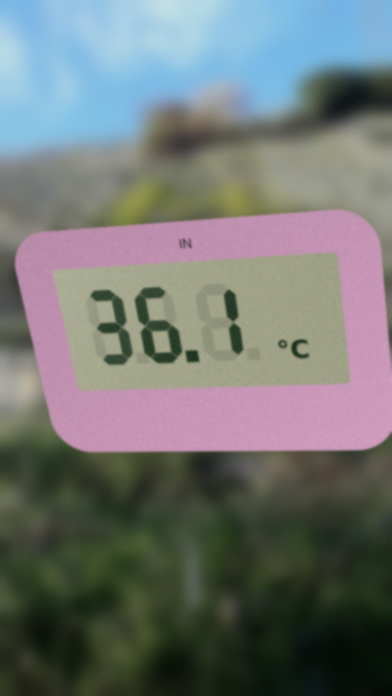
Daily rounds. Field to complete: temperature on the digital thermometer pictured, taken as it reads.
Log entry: 36.1 °C
